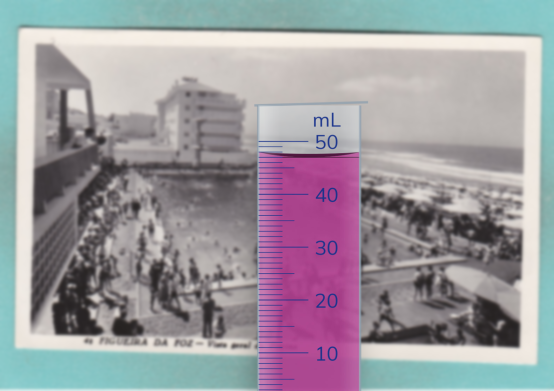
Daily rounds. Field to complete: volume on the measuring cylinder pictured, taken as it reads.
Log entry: 47 mL
